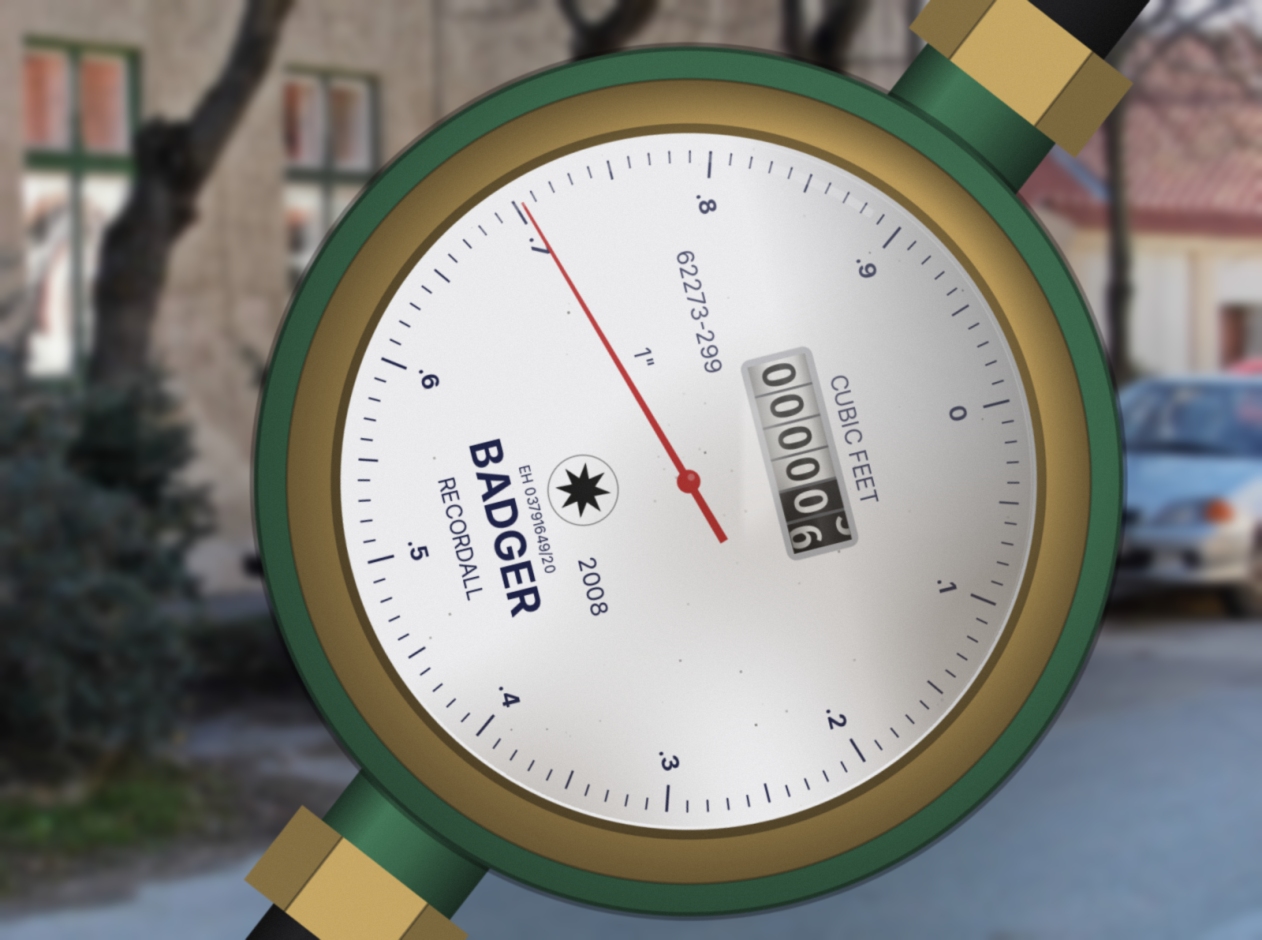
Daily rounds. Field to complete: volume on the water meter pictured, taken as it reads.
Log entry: 5.70 ft³
